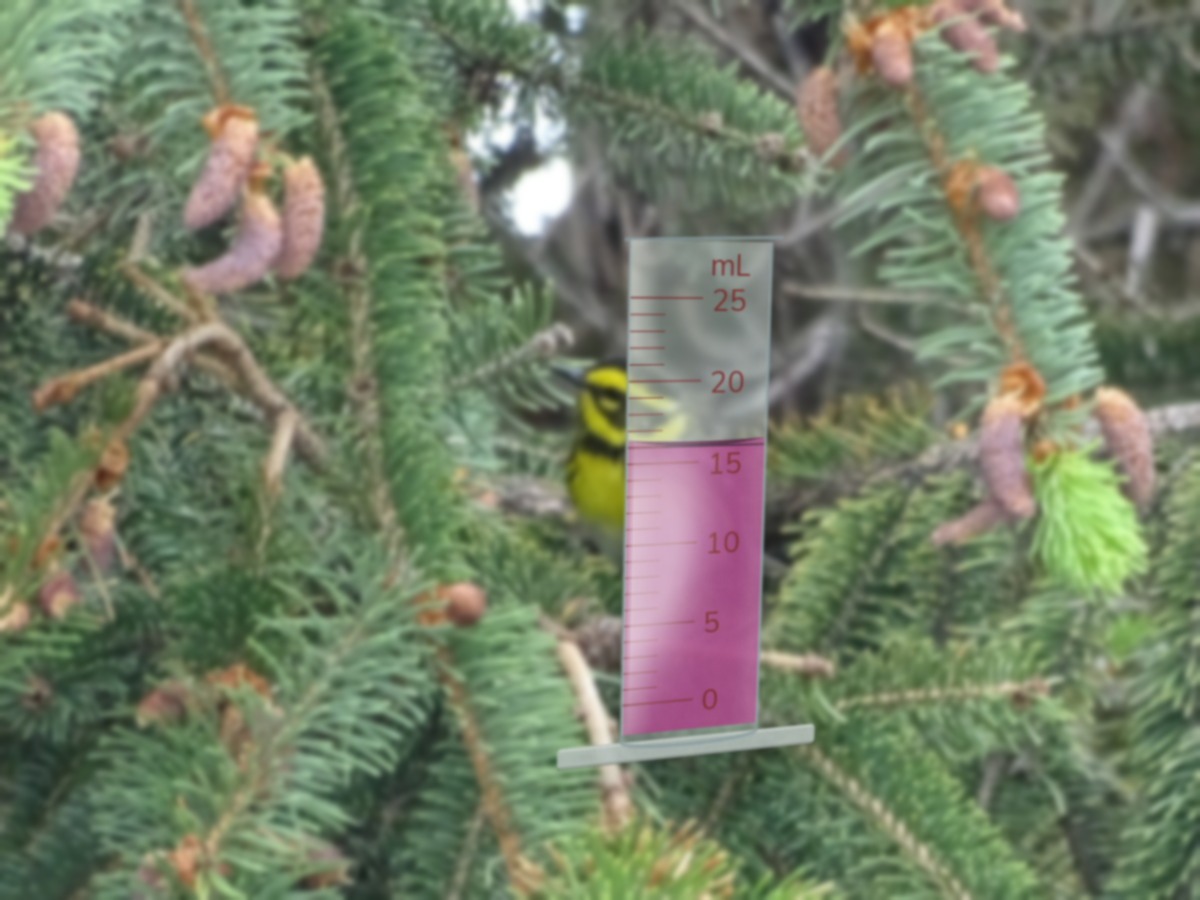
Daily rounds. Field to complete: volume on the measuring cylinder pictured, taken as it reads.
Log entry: 16 mL
